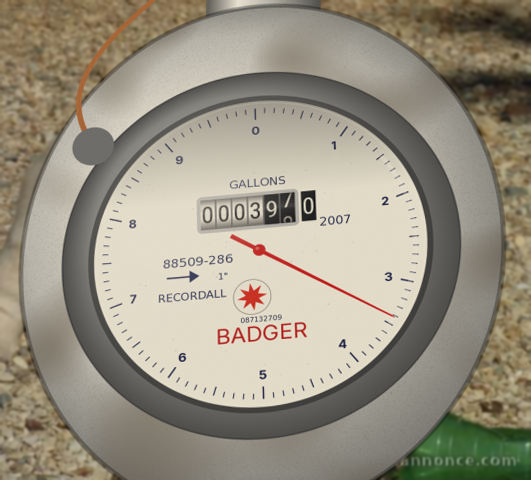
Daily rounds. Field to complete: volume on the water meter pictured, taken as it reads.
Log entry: 3973.4 gal
